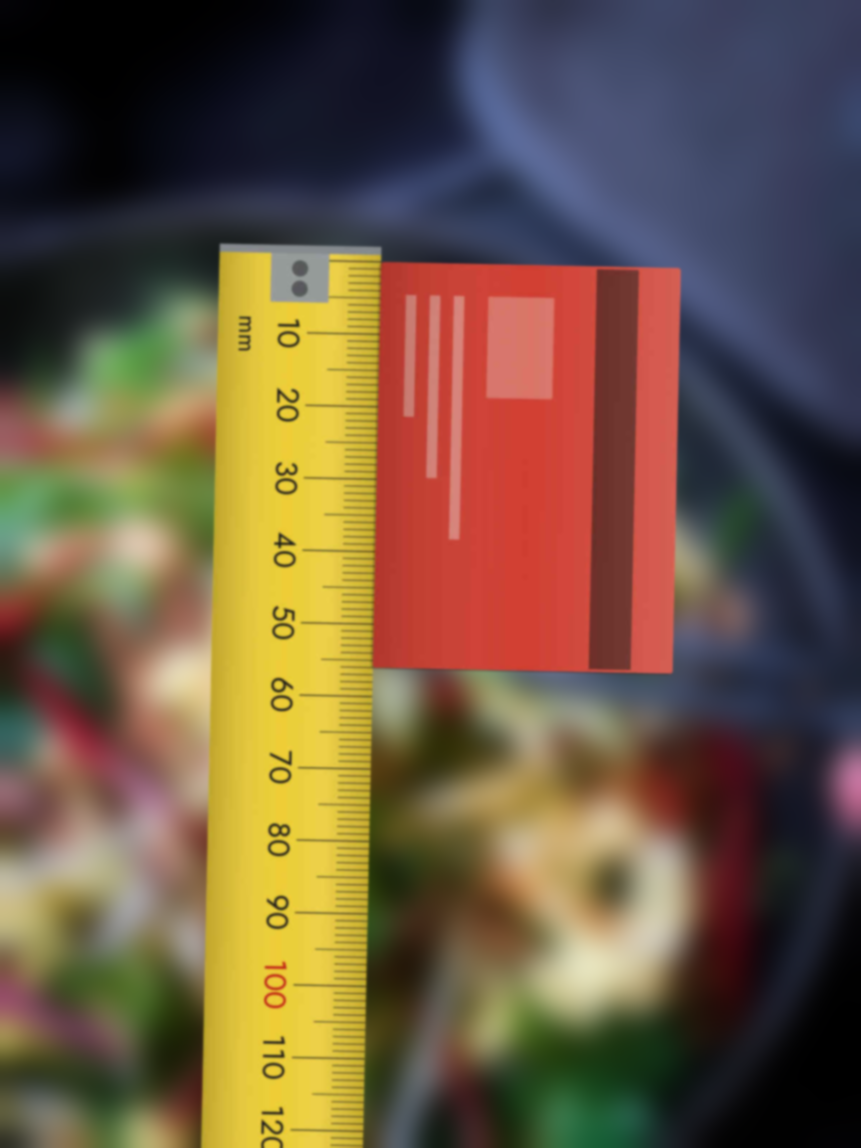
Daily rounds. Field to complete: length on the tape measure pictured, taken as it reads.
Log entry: 56 mm
